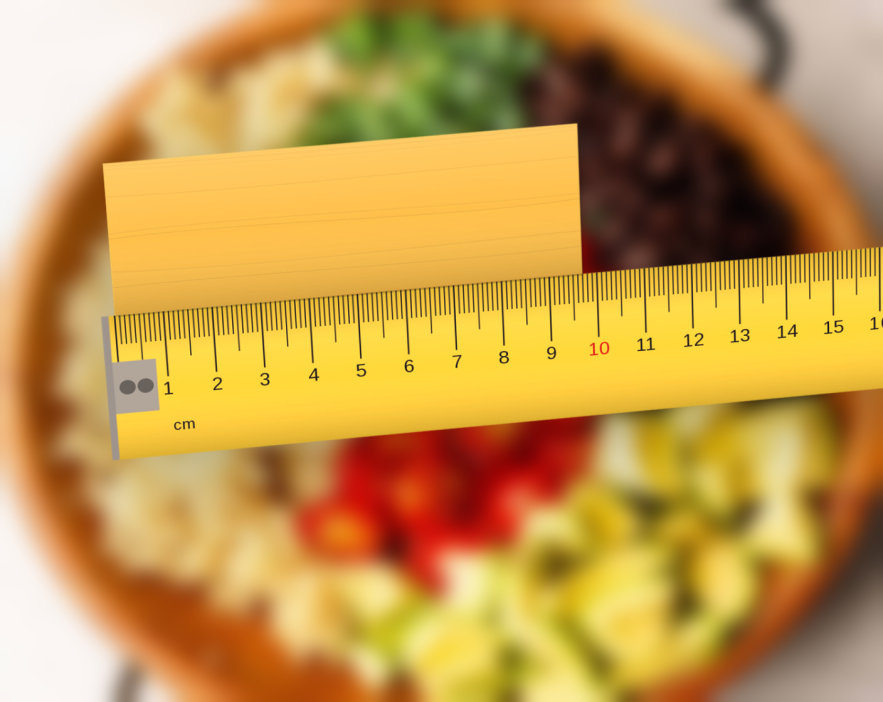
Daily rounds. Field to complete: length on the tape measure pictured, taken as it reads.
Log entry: 9.7 cm
